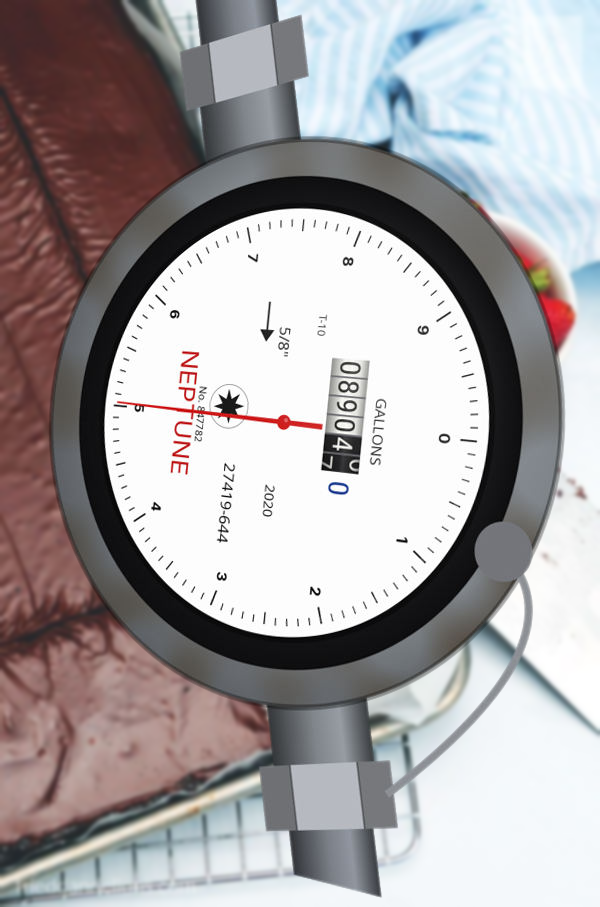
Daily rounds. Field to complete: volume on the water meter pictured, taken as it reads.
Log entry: 890465.0 gal
